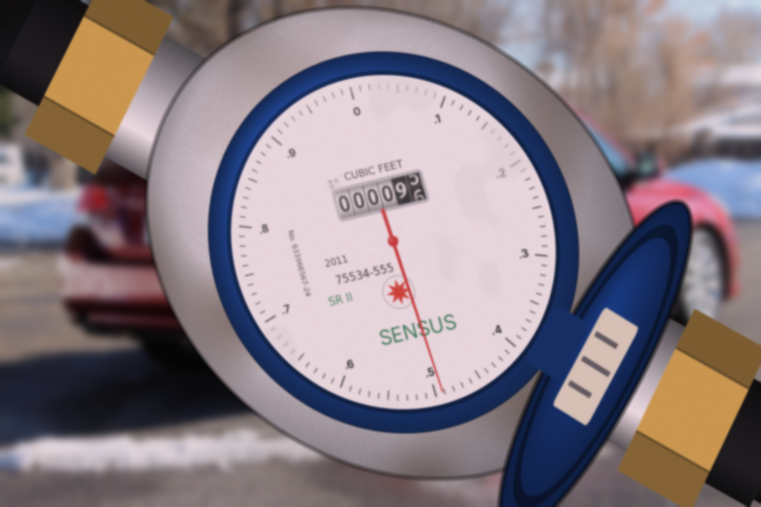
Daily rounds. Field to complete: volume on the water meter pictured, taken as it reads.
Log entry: 95.49 ft³
